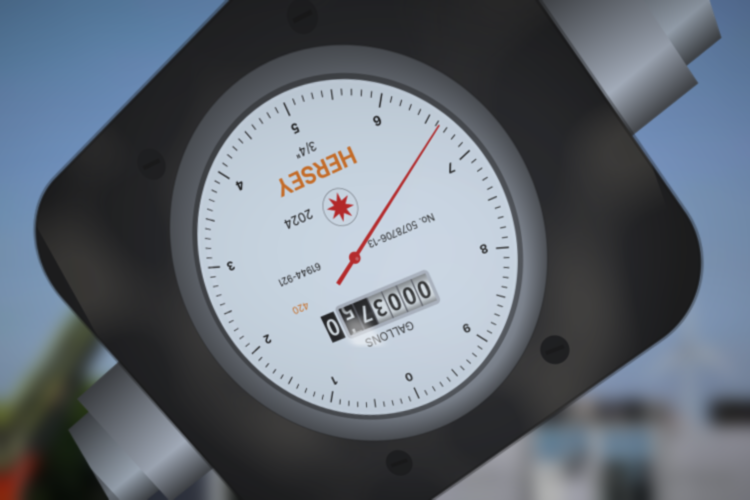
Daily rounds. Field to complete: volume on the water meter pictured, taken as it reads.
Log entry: 3746.6 gal
